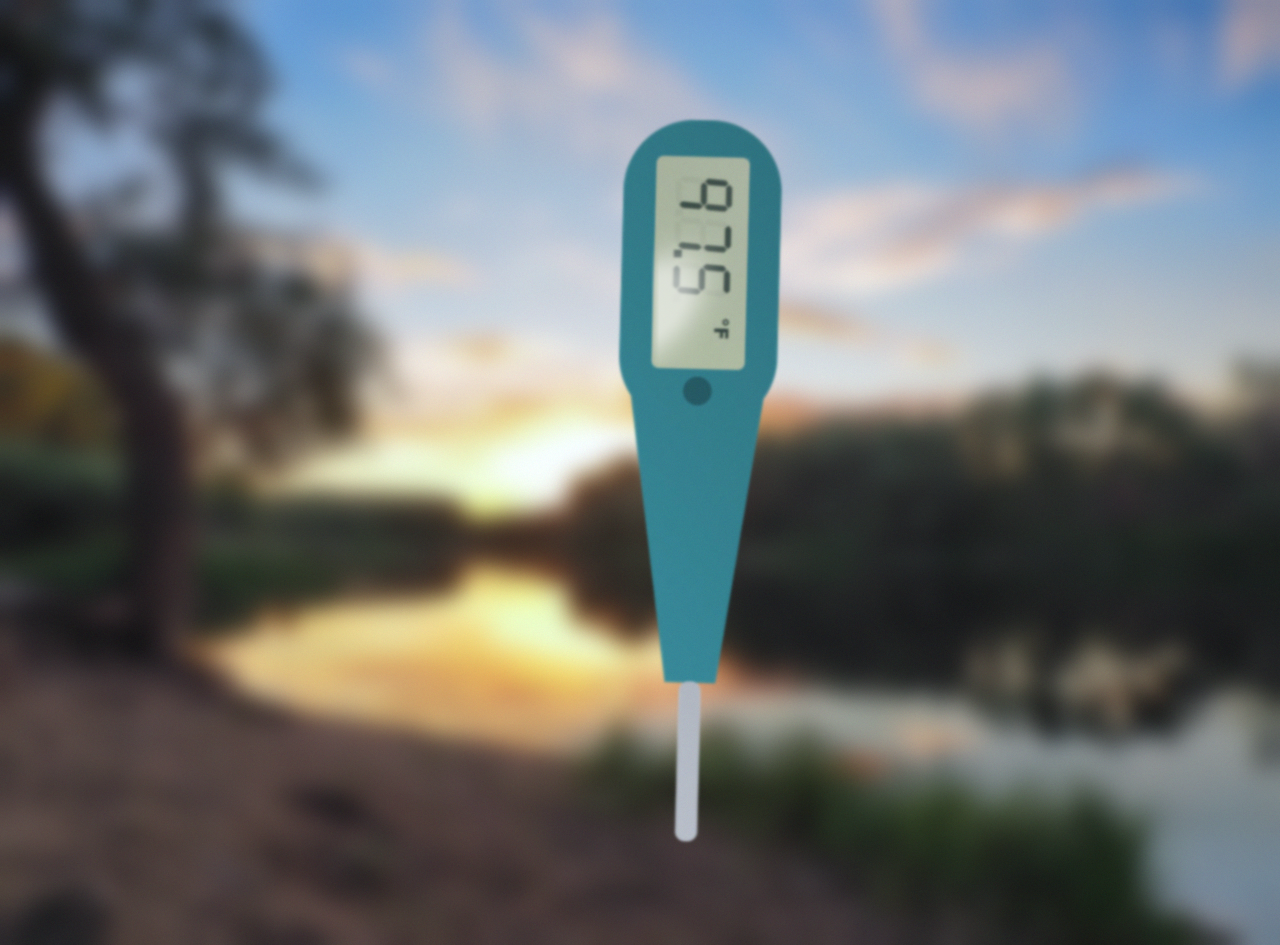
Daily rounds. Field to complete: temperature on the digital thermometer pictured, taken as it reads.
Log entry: 97.5 °F
